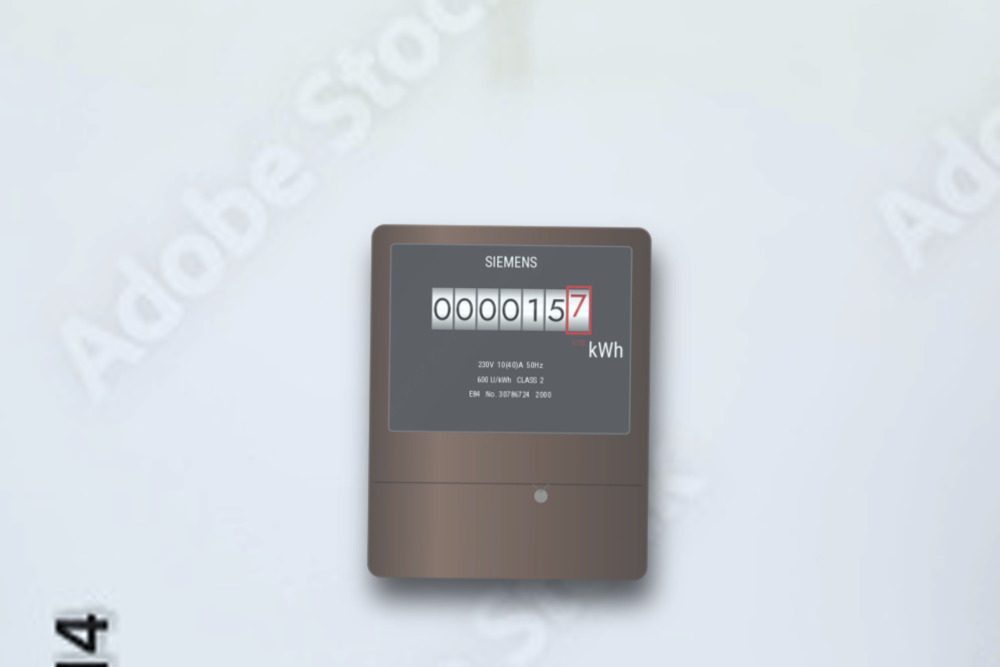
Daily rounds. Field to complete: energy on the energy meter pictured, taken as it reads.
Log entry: 15.7 kWh
